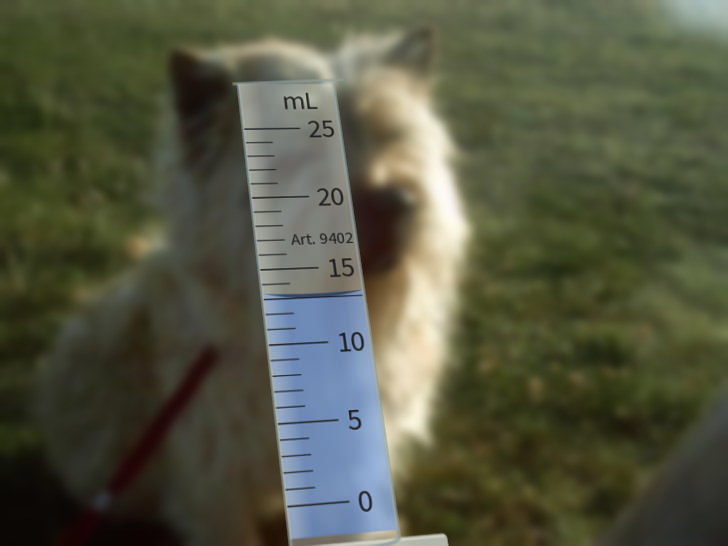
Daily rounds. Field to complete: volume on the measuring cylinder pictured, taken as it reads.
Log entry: 13 mL
